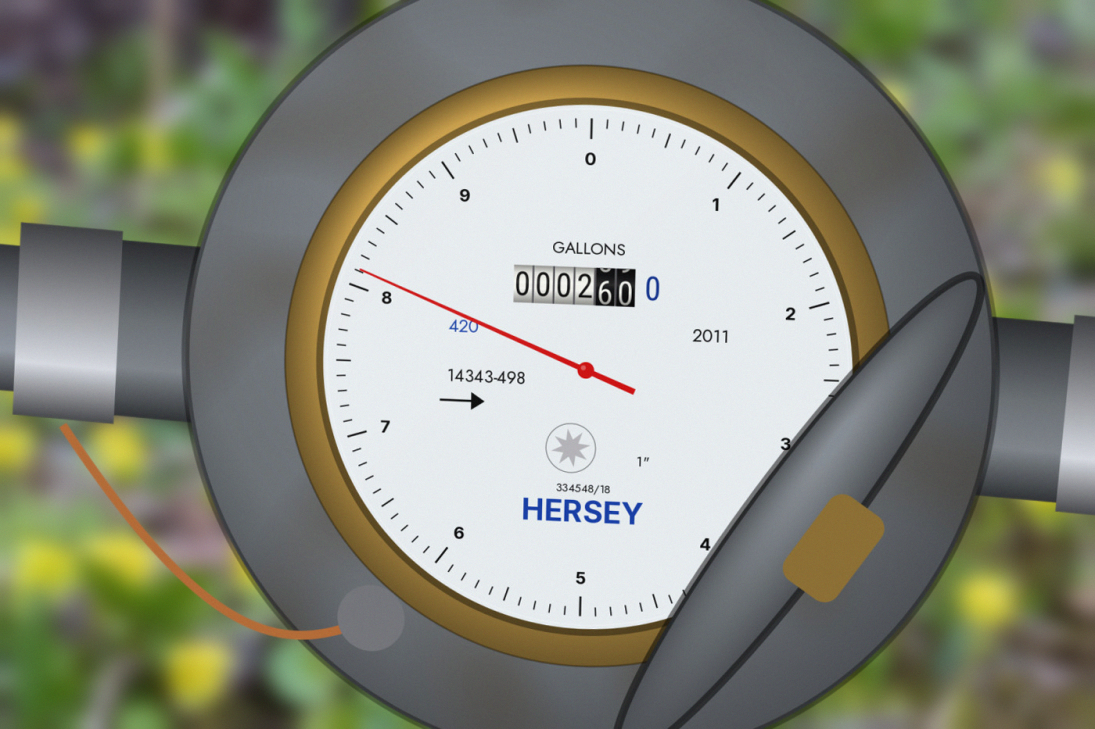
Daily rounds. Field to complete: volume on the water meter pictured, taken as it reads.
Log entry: 2598.1 gal
